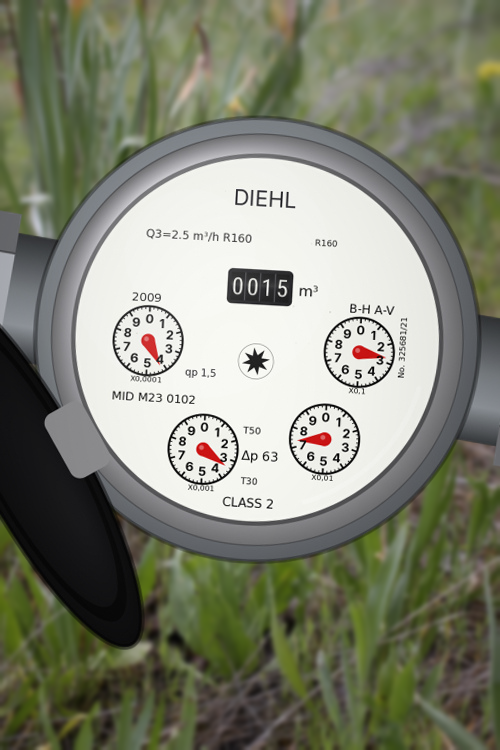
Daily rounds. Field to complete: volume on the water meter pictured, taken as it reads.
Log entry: 15.2734 m³
